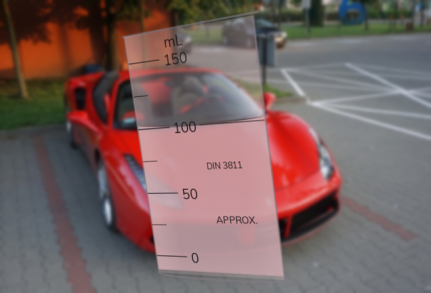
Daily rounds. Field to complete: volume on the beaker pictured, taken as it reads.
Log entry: 100 mL
